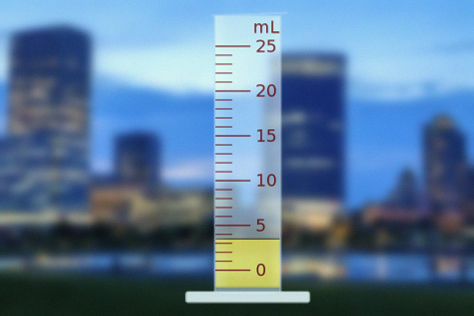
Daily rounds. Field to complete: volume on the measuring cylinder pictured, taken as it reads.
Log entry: 3.5 mL
